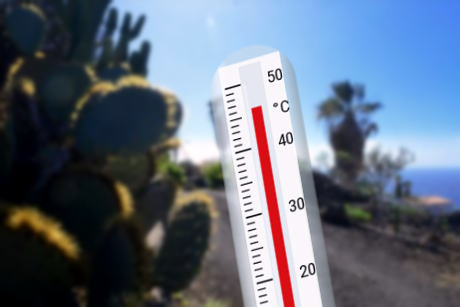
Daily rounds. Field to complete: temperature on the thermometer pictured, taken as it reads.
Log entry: 46 °C
